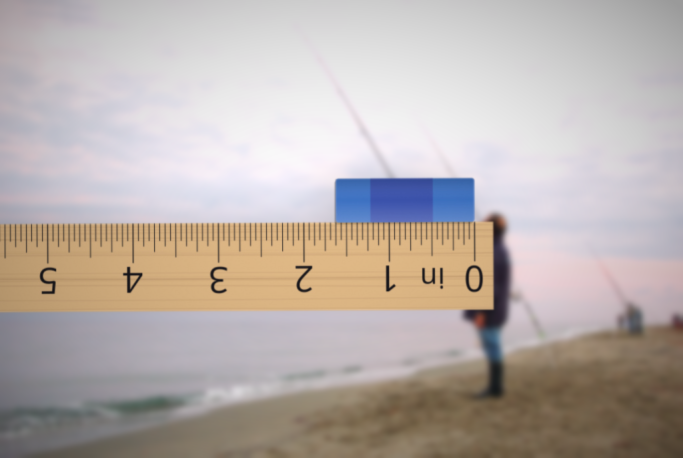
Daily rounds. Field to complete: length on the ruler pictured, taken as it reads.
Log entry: 1.625 in
